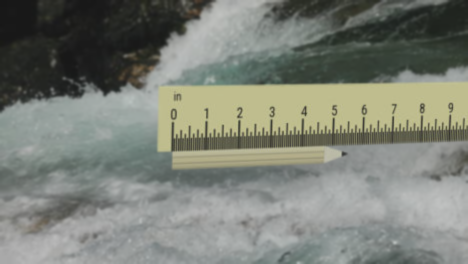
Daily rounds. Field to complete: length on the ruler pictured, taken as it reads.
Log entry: 5.5 in
